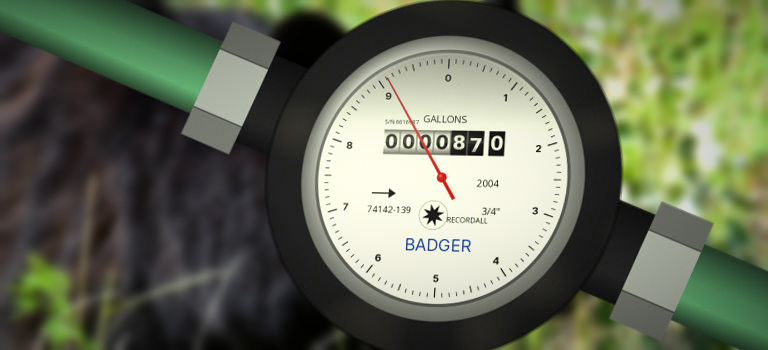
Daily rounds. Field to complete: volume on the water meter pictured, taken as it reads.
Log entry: 869.1 gal
